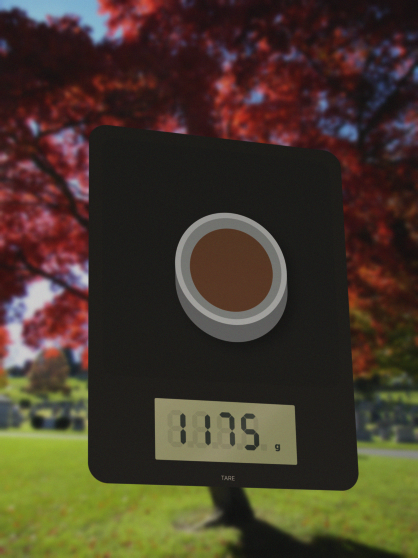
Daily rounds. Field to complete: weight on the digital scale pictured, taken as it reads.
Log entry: 1175 g
